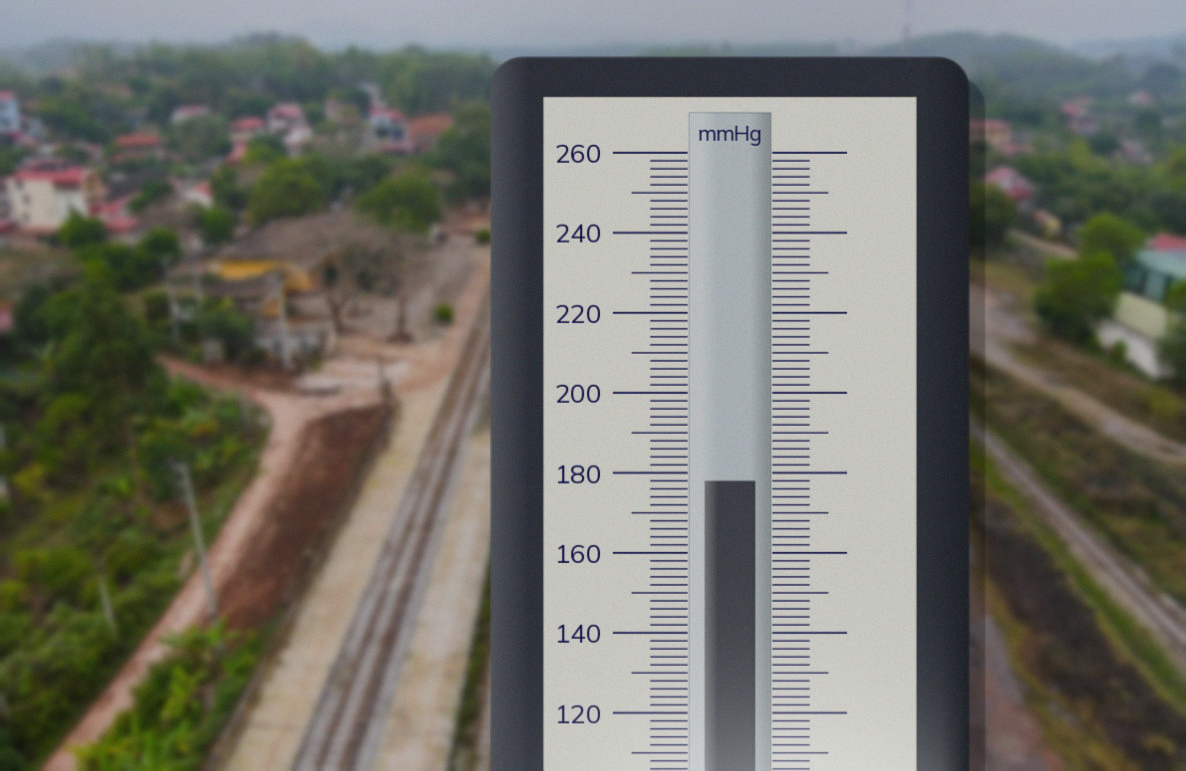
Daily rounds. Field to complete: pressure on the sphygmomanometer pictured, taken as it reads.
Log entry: 178 mmHg
